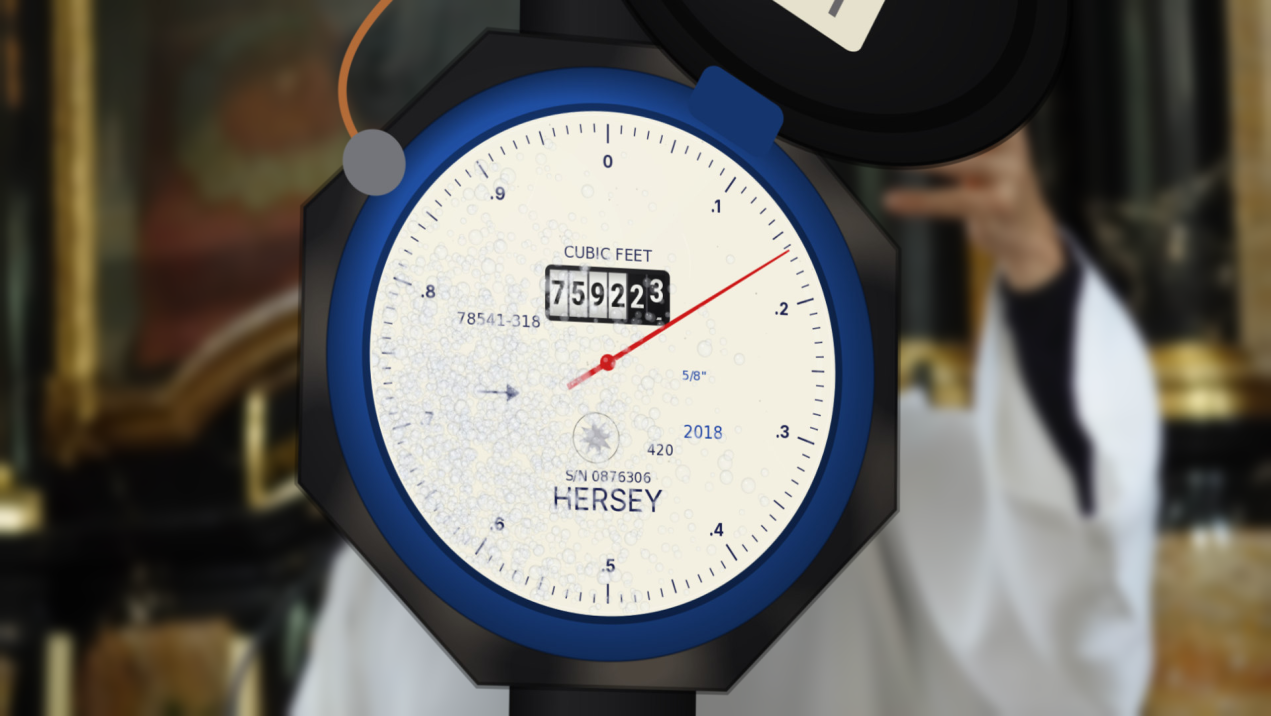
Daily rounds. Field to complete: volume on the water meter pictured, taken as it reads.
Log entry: 759223.16 ft³
